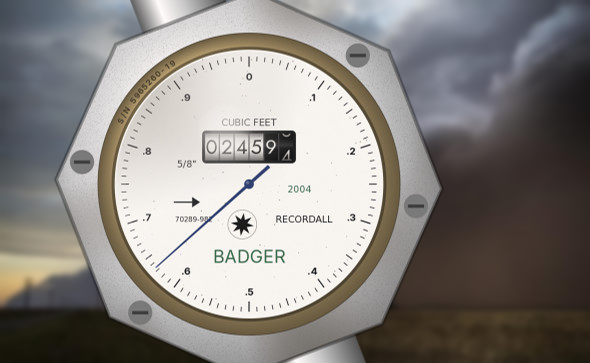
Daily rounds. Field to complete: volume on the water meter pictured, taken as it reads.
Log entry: 24593.63 ft³
